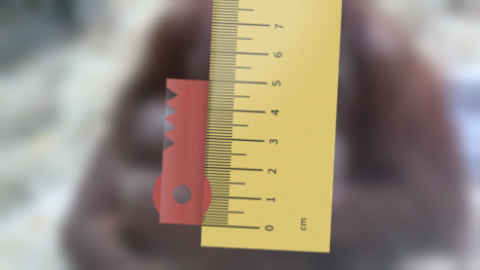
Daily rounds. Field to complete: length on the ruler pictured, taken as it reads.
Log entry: 5 cm
